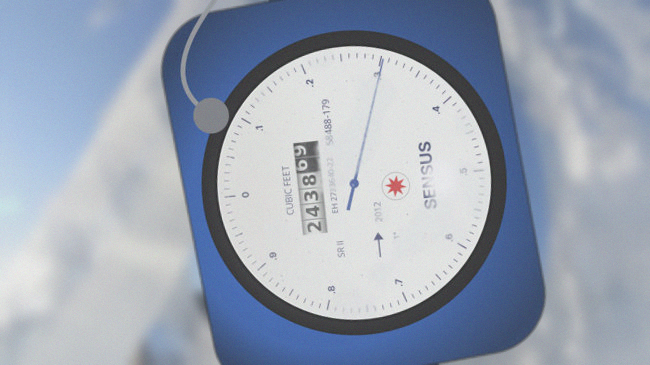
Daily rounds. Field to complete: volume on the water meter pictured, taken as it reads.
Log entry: 243869.30 ft³
